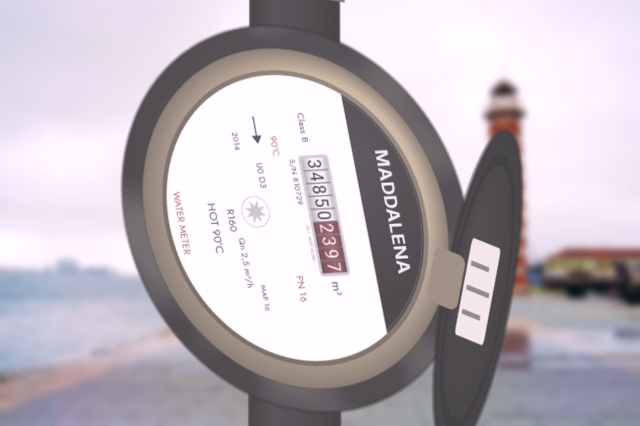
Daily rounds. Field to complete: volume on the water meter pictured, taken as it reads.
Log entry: 34850.2397 m³
